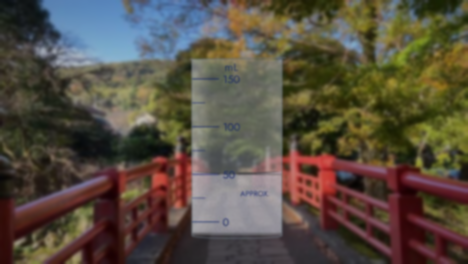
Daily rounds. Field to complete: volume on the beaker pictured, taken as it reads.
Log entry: 50 mL
